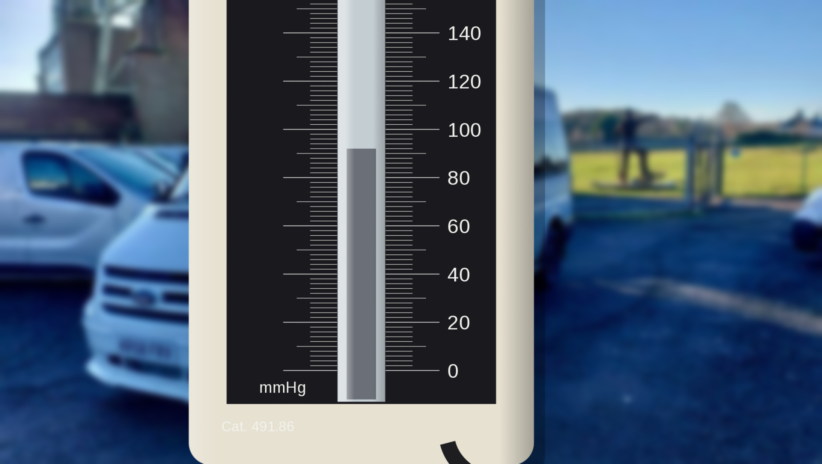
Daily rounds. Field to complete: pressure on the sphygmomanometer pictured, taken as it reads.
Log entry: 92 mmHg
